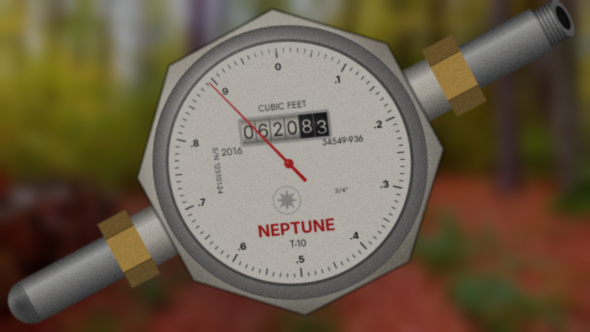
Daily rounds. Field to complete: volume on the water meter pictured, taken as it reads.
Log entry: 62082.89 ft³
